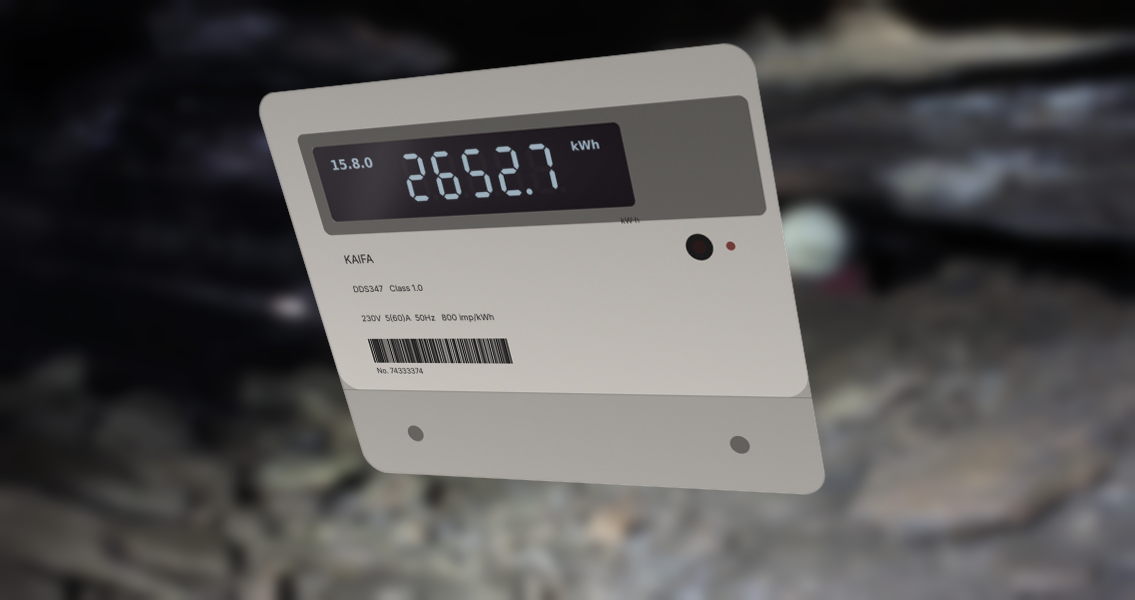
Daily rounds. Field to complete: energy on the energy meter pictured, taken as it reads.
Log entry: 2652.7 kWh
